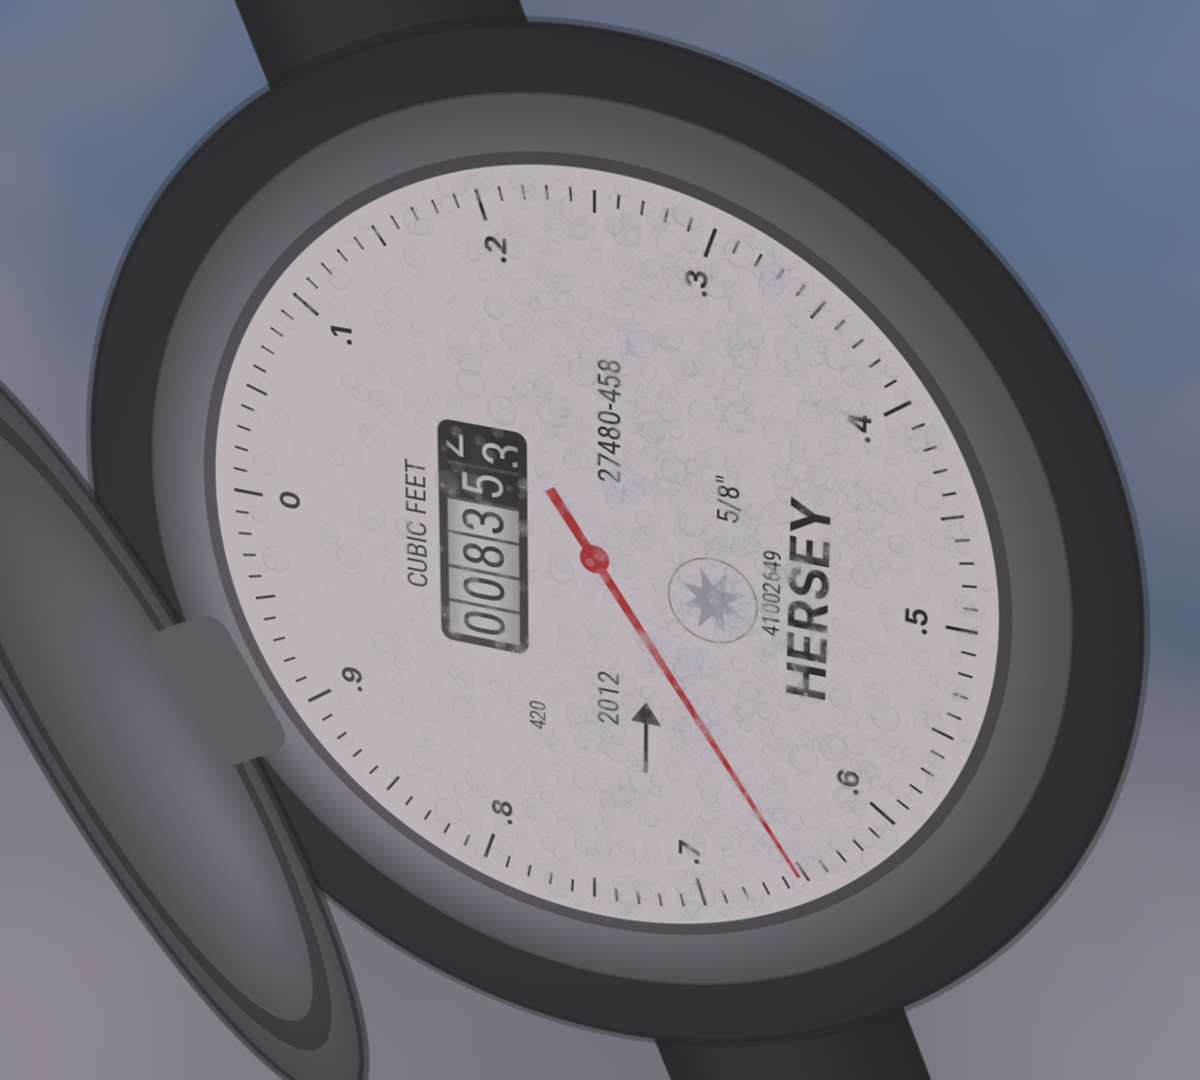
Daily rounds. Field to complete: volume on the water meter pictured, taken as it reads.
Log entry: 8352.65 ft³
